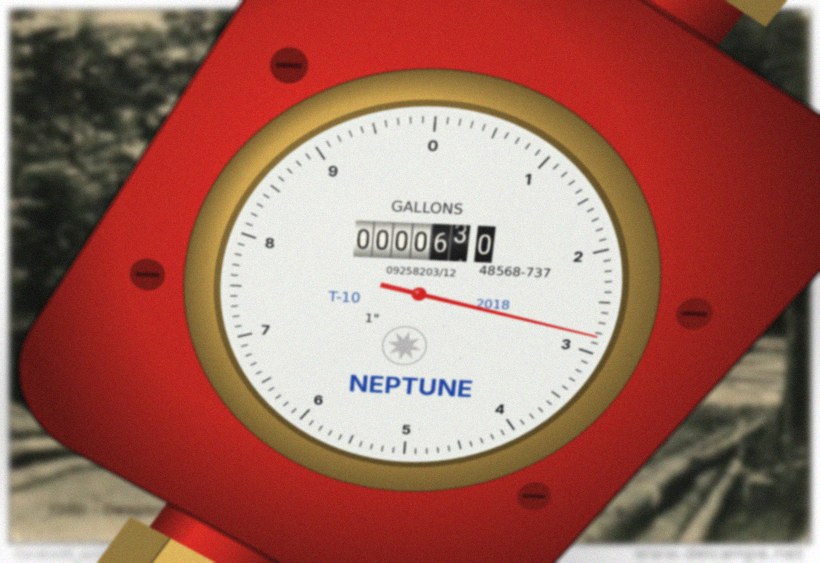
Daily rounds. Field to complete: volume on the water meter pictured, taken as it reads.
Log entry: 632.8 gal
